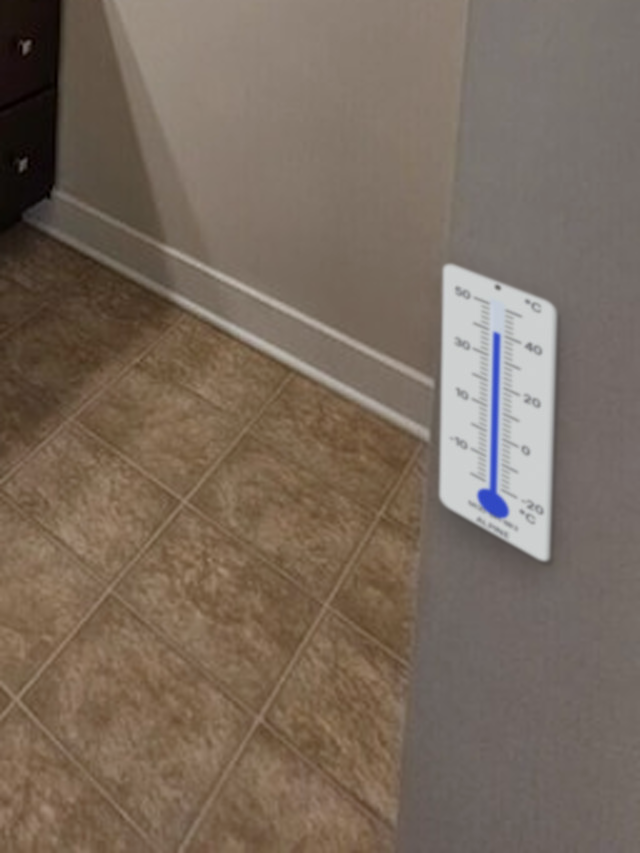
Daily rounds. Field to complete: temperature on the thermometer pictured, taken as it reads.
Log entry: 40 °C
